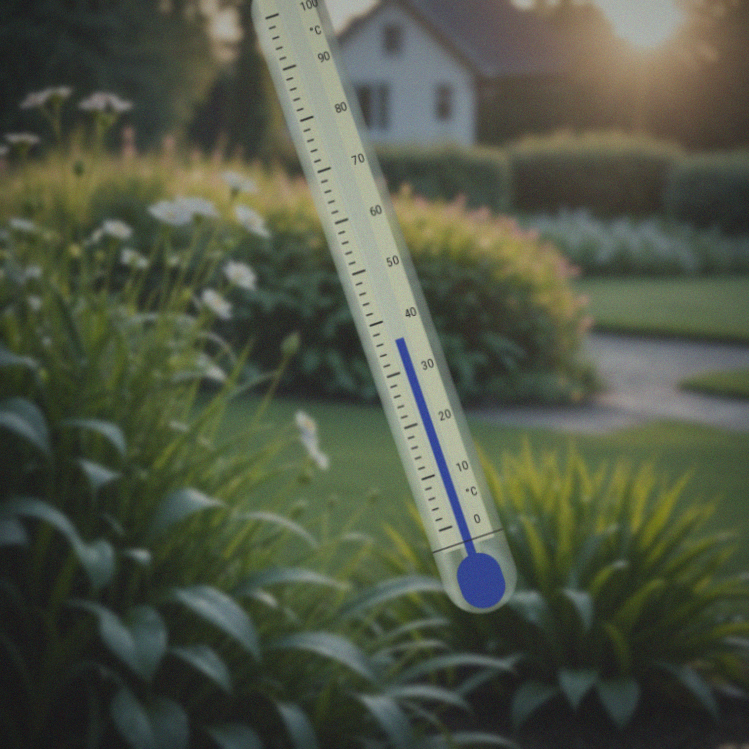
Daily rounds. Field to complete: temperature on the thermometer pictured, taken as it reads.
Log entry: 36 °C
